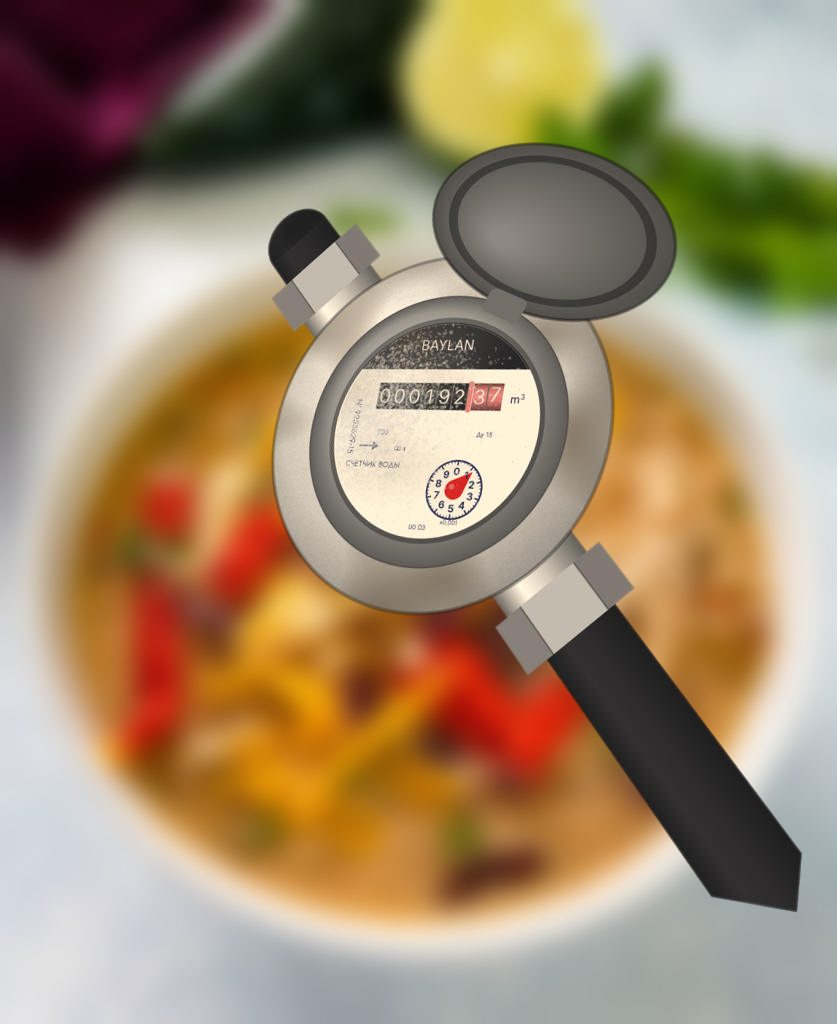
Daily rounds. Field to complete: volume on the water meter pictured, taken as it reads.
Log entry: 192.371 m³
